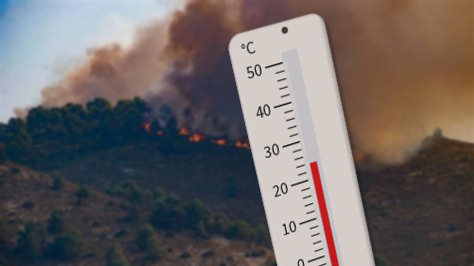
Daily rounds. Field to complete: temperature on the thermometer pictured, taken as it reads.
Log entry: 24 °C
